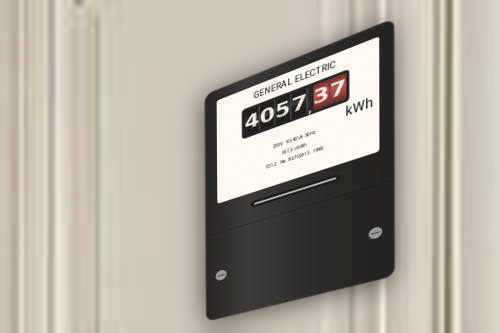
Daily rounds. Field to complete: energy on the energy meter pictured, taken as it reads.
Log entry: 4057.37 kWh
